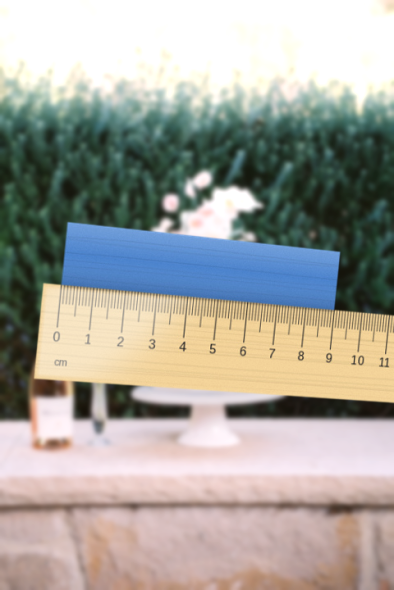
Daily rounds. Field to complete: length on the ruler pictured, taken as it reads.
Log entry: 9 cm
